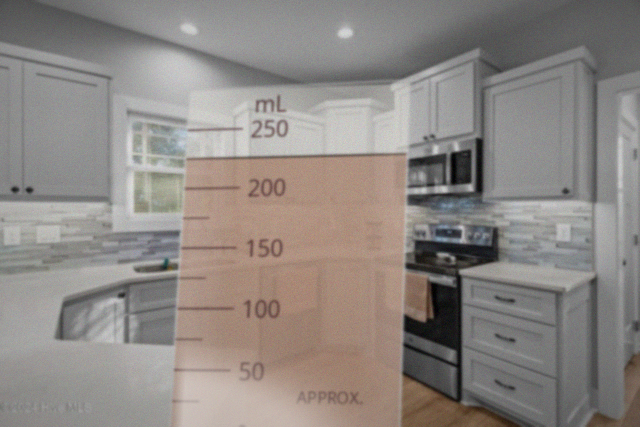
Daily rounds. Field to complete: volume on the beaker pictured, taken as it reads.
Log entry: 225 mL
